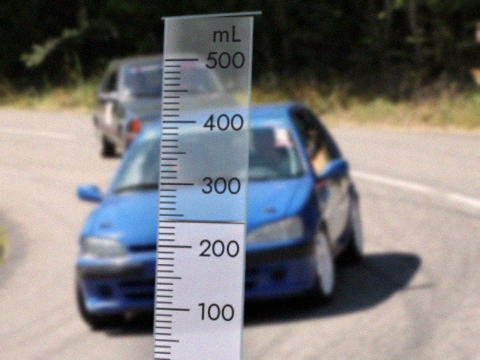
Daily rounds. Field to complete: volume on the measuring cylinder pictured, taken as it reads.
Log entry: 240 mL
